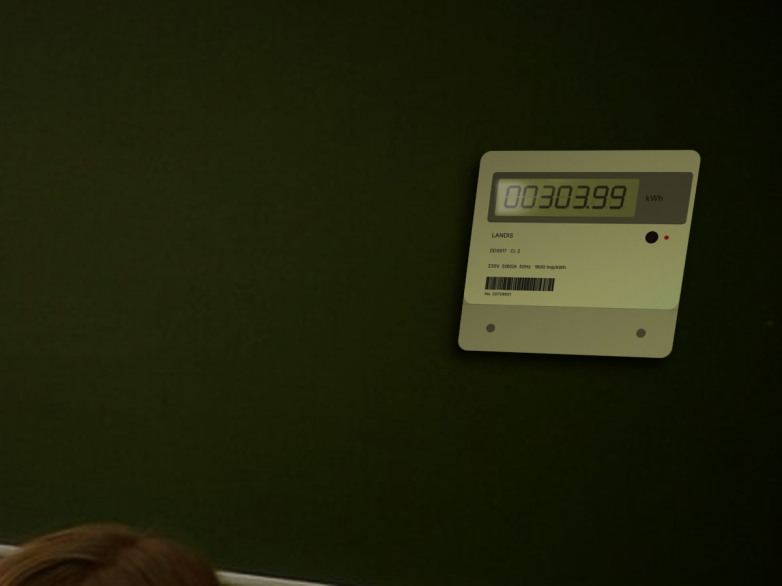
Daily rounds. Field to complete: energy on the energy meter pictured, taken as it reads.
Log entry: 303.99 kWh
